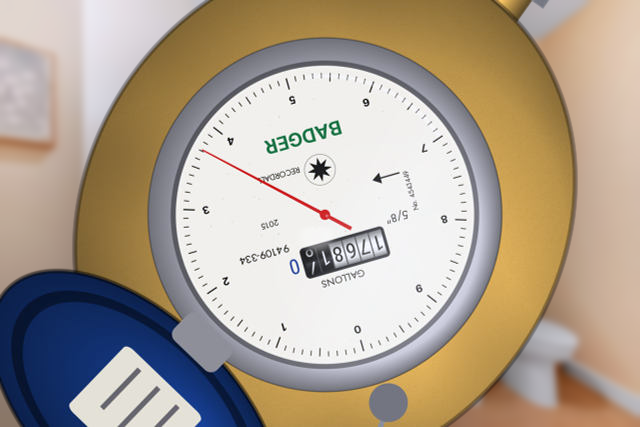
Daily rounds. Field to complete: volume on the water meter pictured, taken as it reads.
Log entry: 1768173.7 gal
